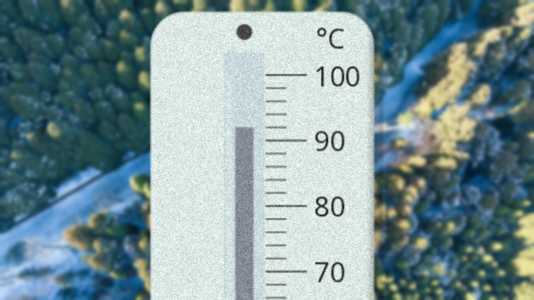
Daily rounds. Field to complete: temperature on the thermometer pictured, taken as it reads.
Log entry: 92 °C
